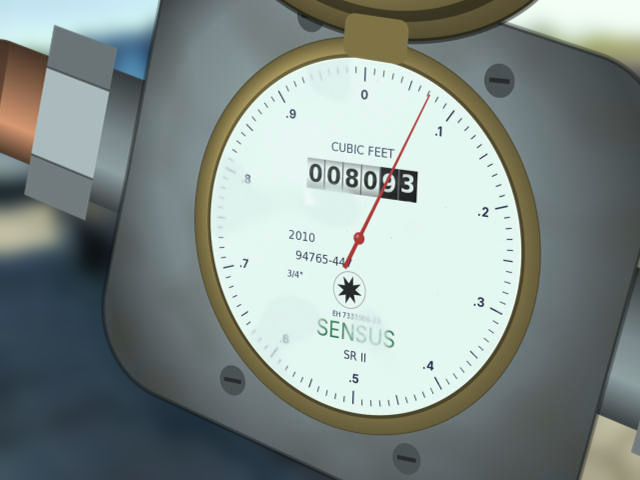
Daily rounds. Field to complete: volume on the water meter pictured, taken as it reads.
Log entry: 8093.07 ft³
